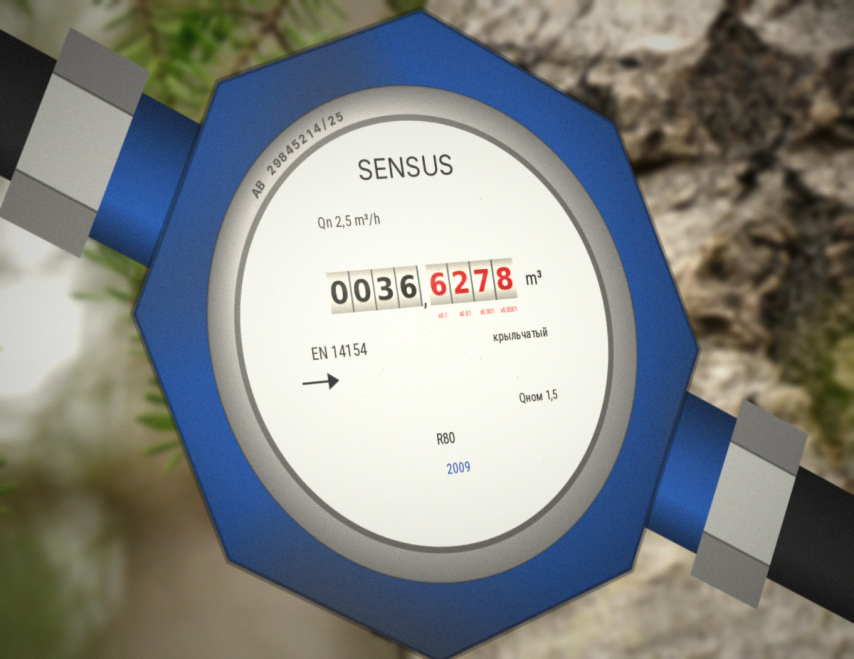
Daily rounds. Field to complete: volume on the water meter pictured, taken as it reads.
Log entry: 36.6278 m³
